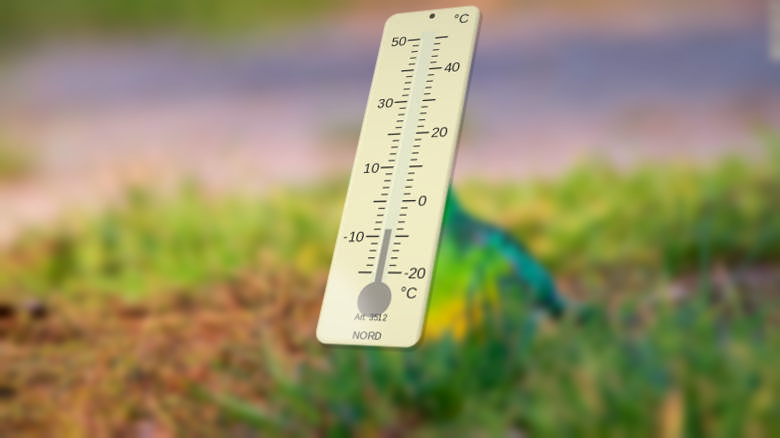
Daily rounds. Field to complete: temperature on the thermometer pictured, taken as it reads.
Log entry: -8 °C
